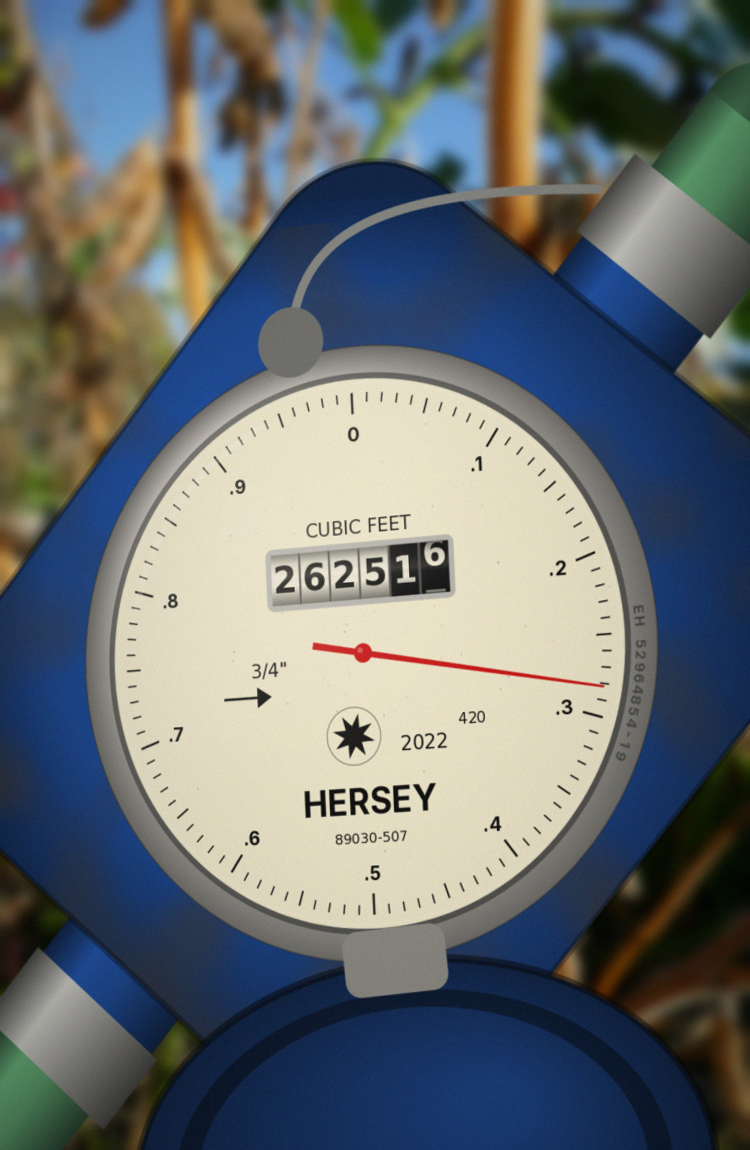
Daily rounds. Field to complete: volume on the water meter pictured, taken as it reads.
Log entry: 262516.28 ft³
